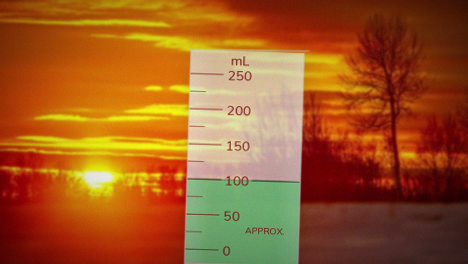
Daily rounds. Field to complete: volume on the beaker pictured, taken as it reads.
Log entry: 100 mL
